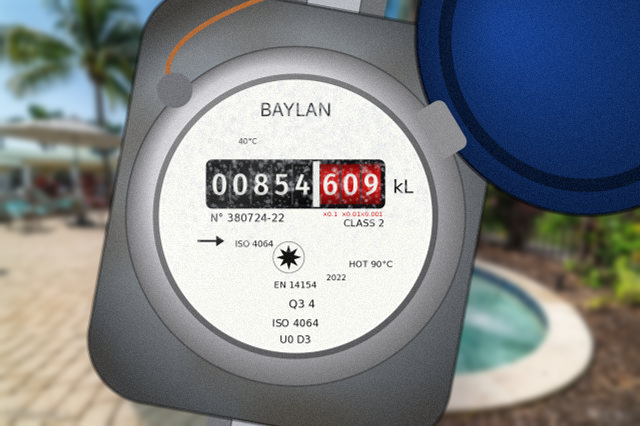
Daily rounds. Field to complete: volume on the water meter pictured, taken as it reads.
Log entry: 854.609 kL
